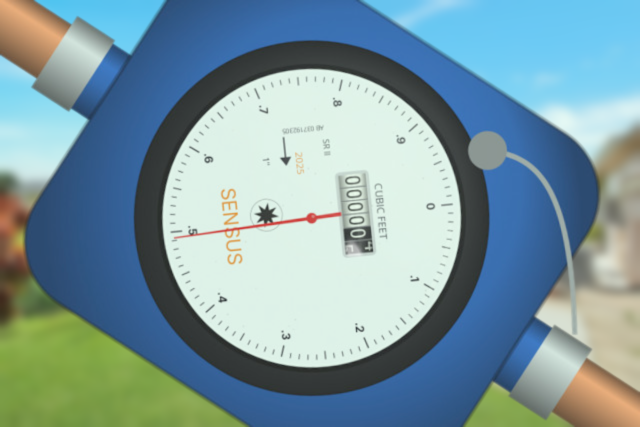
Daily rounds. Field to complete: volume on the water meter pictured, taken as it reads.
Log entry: 4.49 ft³
